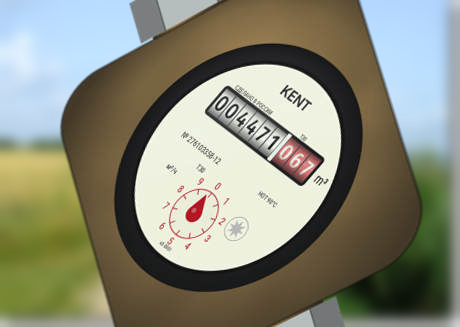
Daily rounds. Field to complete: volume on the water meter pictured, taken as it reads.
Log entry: 4471.0669 m³
